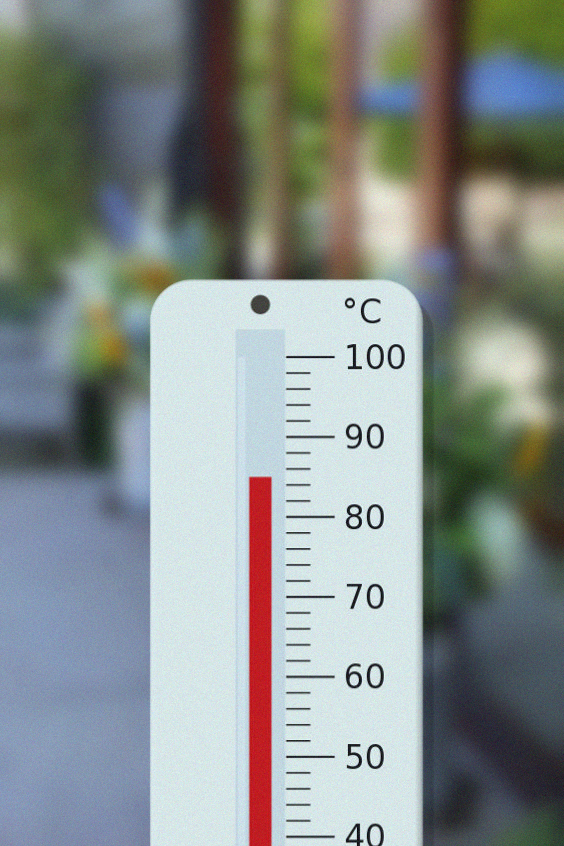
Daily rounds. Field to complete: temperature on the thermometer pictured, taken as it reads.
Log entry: 85 °C
